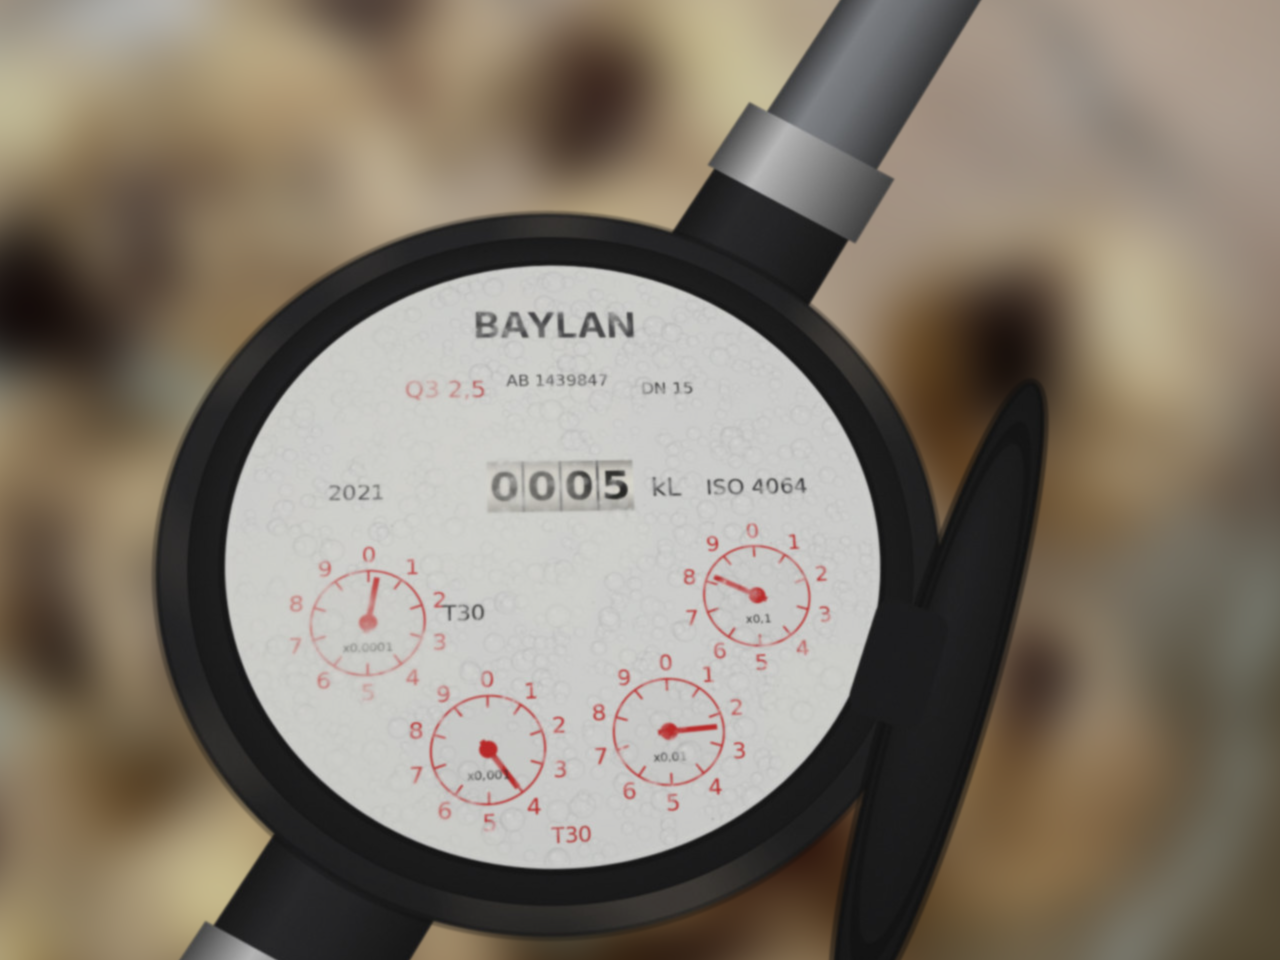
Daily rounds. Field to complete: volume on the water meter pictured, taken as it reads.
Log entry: 5.8240 kL
